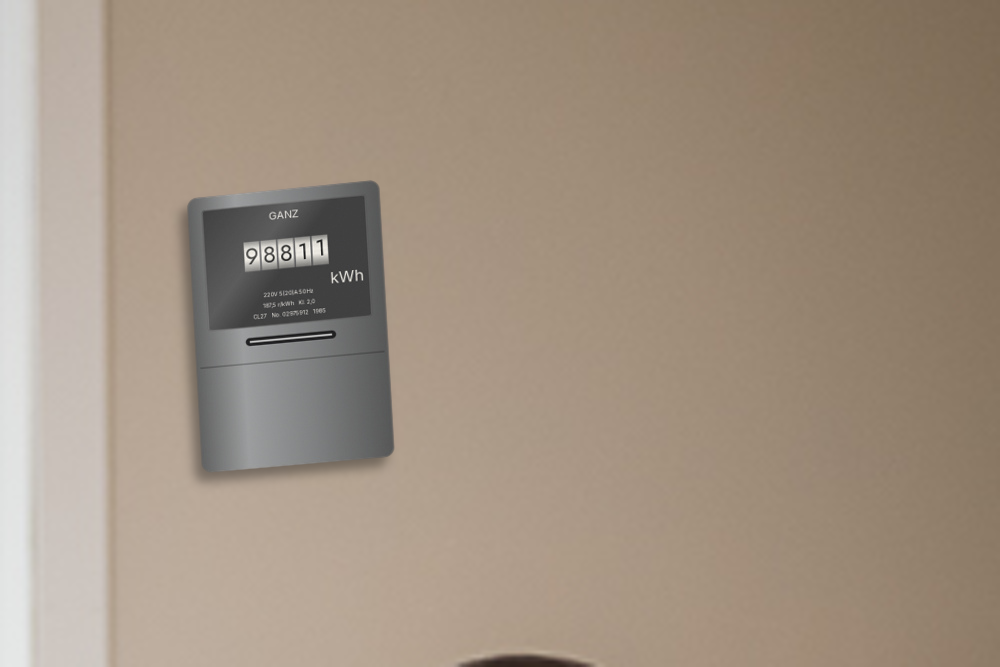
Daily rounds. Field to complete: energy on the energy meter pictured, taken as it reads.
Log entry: 98811 kWh
